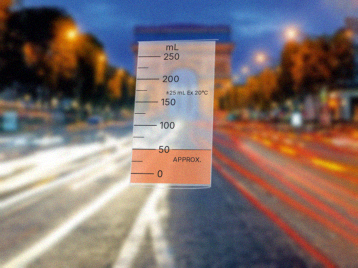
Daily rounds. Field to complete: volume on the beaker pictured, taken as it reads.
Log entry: 50 mL
